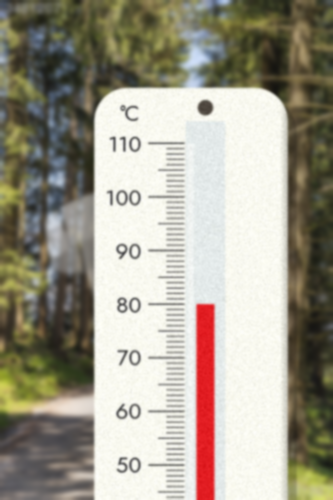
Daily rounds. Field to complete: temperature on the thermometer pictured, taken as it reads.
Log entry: 80 °C
